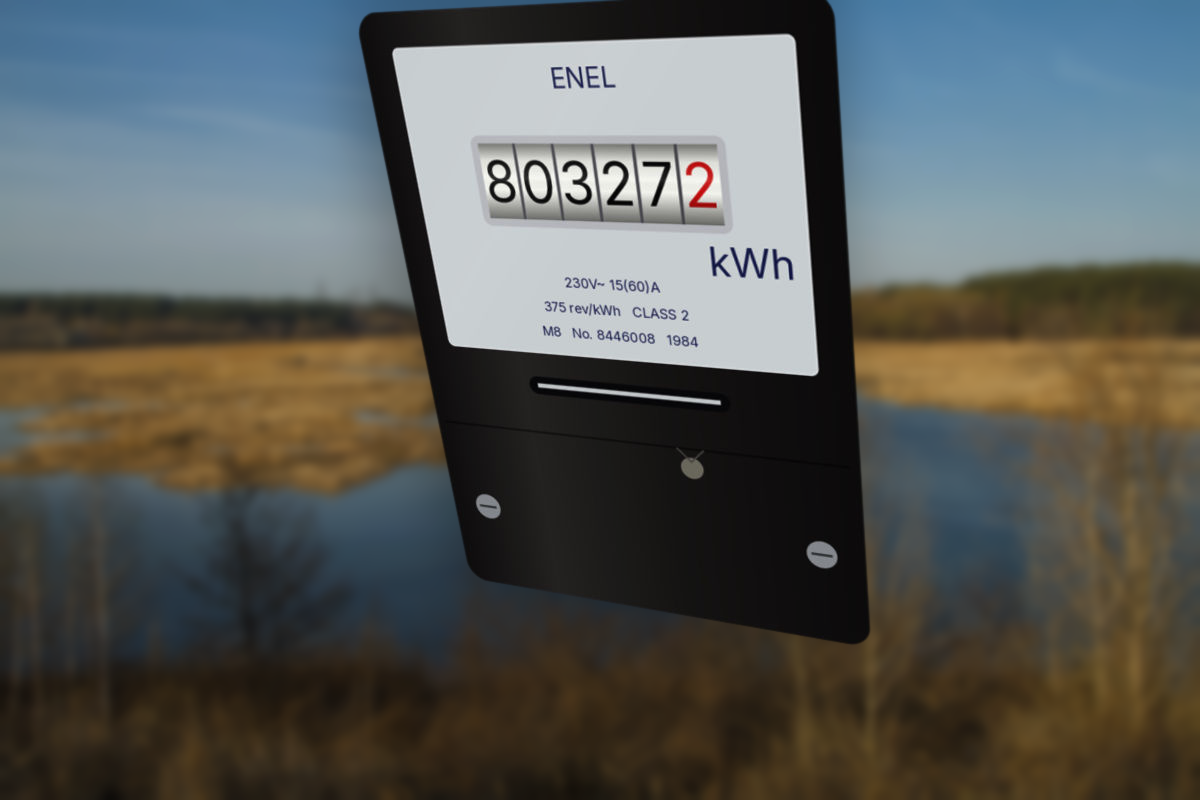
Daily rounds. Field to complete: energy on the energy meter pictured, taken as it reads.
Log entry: 80327.2 kWh
